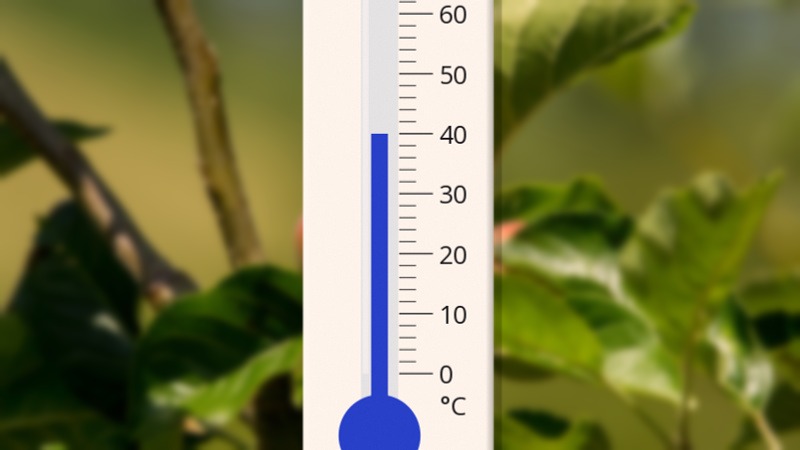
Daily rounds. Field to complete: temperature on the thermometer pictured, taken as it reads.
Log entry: 40 °C
